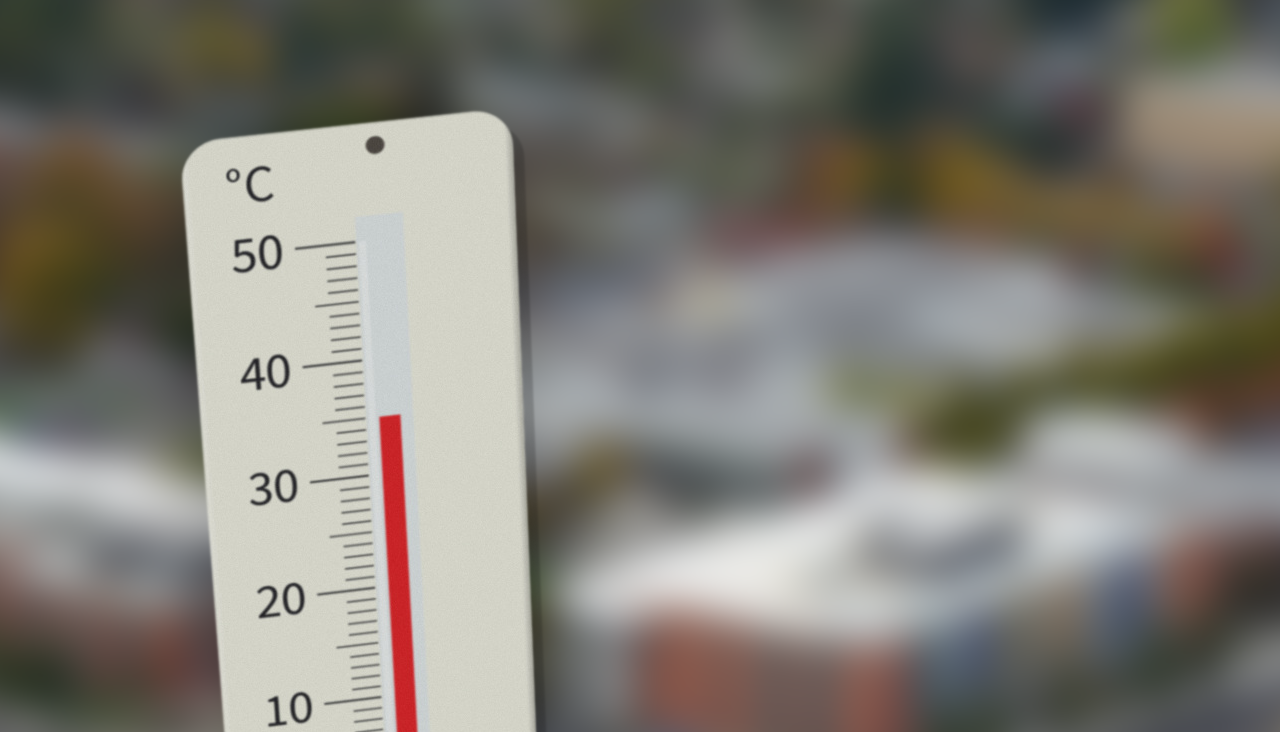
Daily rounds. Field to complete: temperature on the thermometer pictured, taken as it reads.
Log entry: 35 °C
